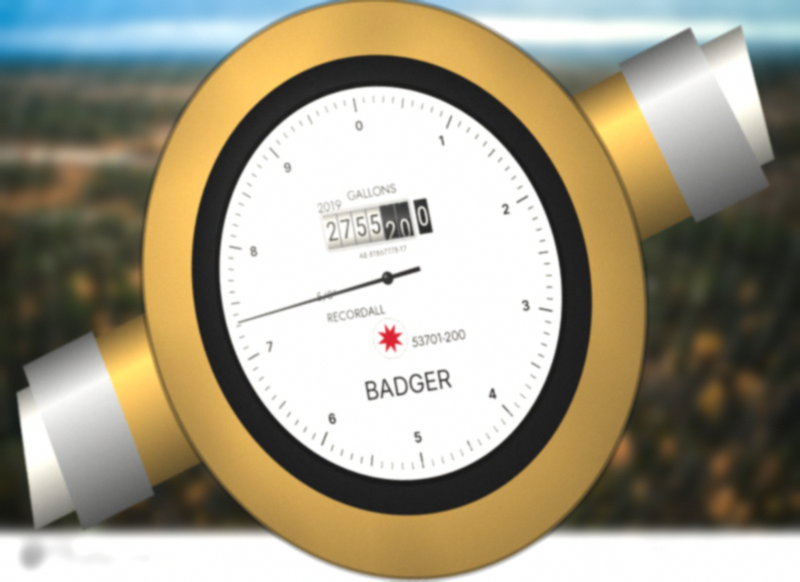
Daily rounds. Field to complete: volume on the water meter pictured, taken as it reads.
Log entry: 2755197.3 gal
